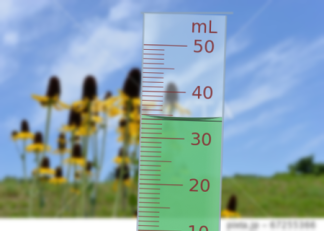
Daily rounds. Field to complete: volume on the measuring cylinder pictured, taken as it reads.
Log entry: 34 mL
